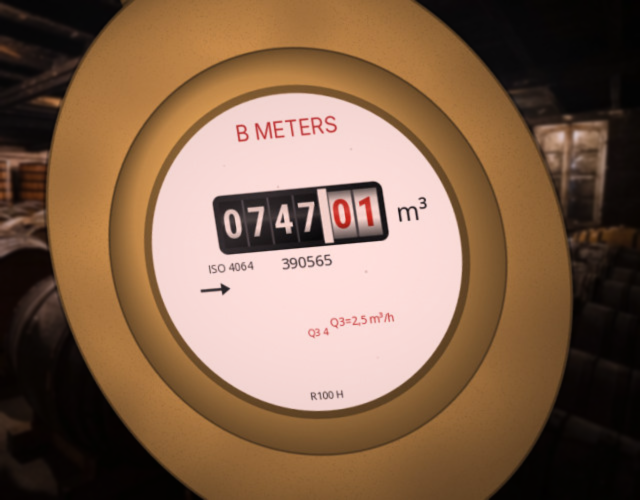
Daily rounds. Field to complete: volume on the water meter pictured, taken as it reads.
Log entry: 747.01 m³
